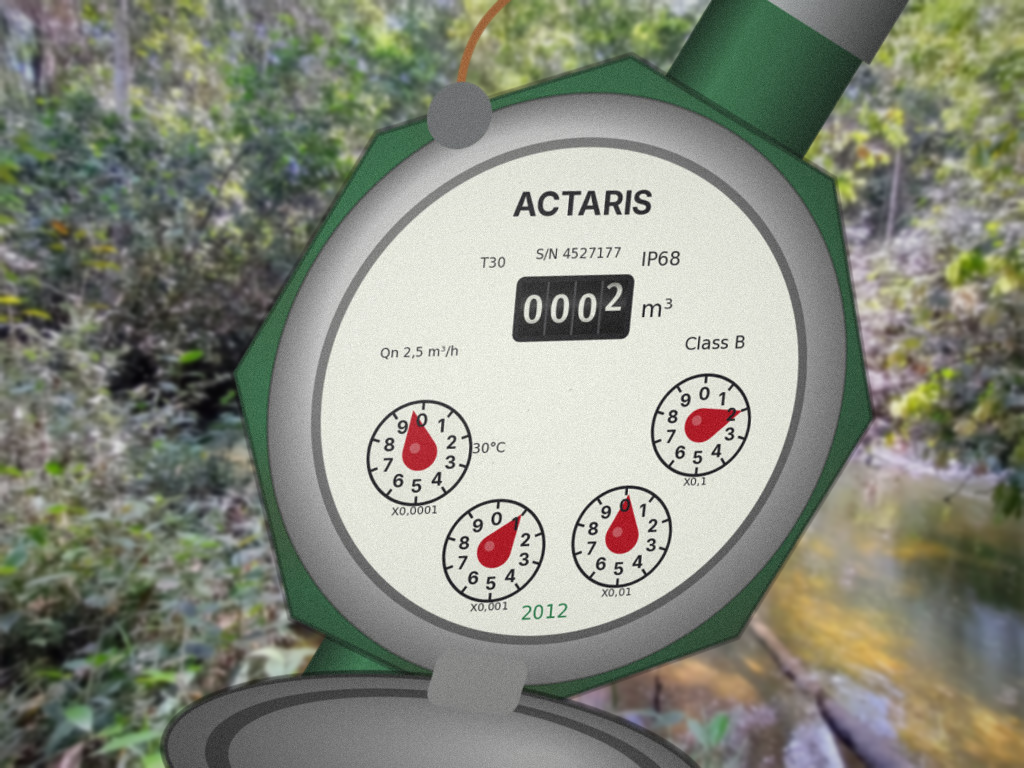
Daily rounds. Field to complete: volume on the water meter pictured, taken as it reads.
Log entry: 2.2009 m³
